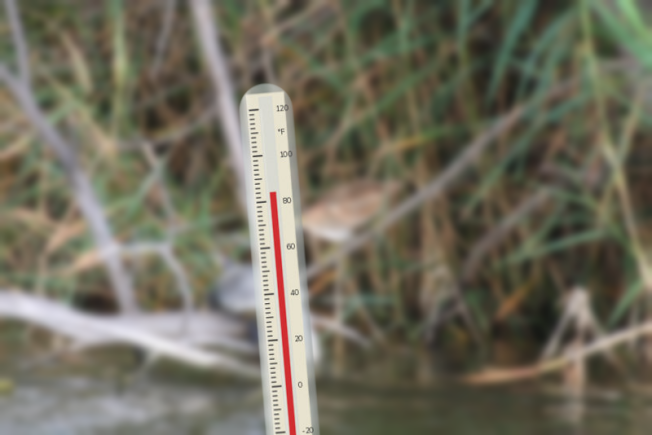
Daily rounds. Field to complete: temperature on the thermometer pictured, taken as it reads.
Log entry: 84 °F
